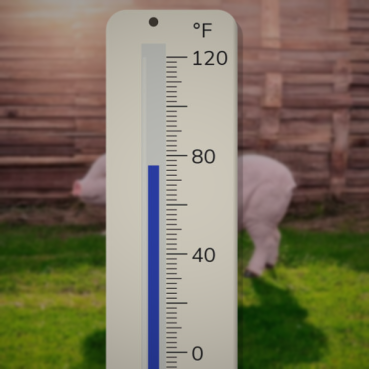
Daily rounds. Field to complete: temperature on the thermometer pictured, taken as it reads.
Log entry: 76 °F
